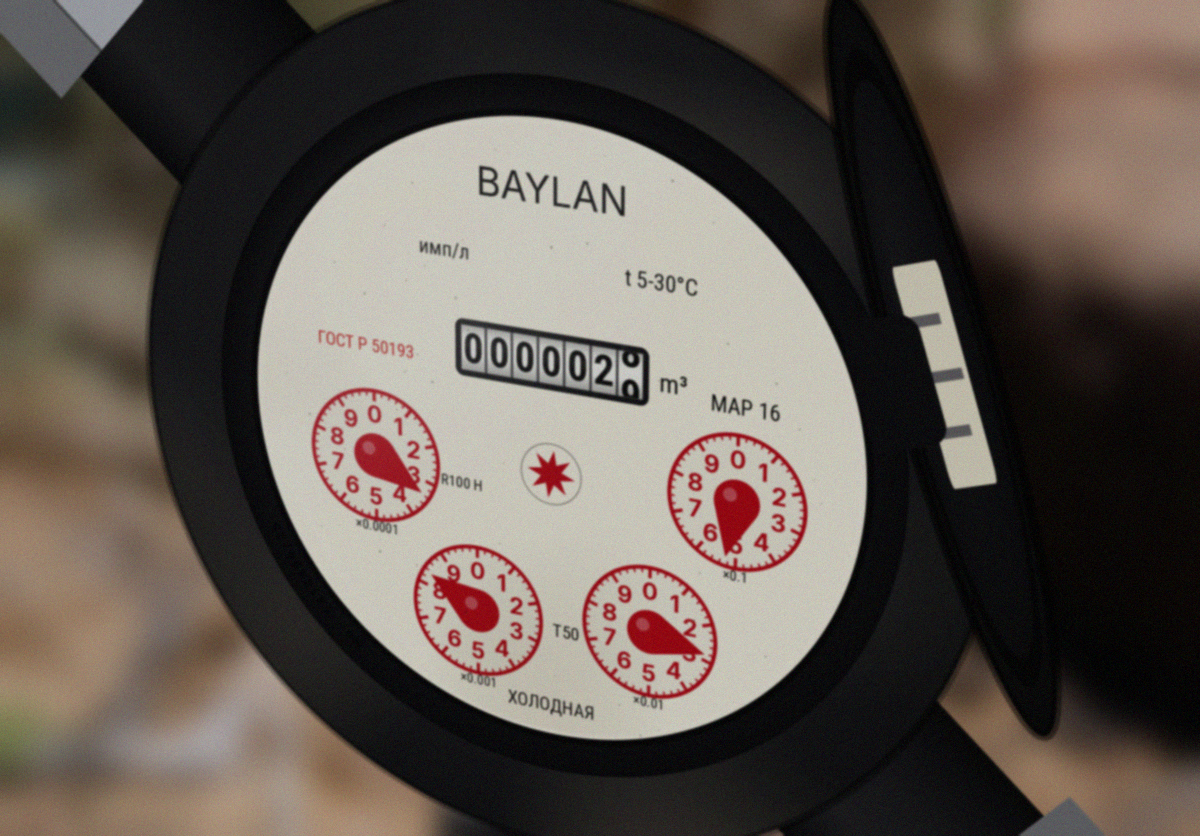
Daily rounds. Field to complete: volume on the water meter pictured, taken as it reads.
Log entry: 28.5283 m³
